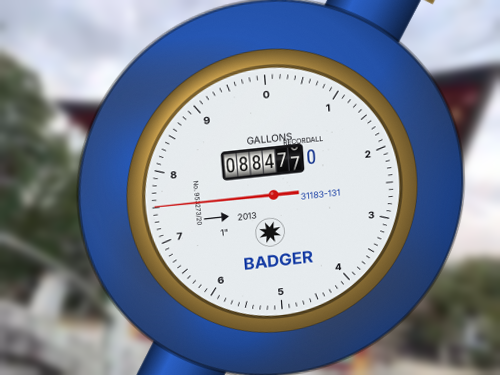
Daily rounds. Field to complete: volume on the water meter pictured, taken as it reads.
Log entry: 884767.5 gal
